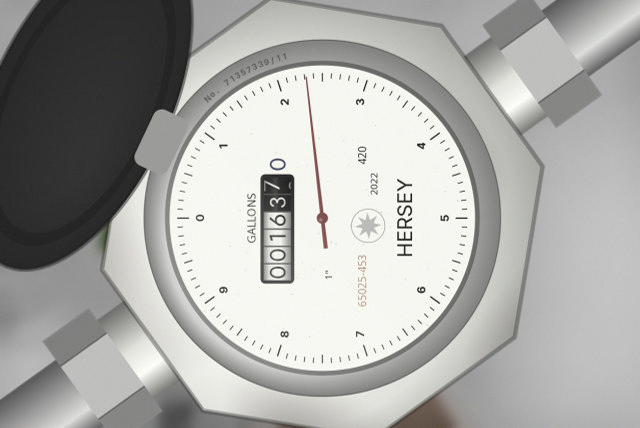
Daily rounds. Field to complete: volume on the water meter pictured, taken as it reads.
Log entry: 16372.3 gal
